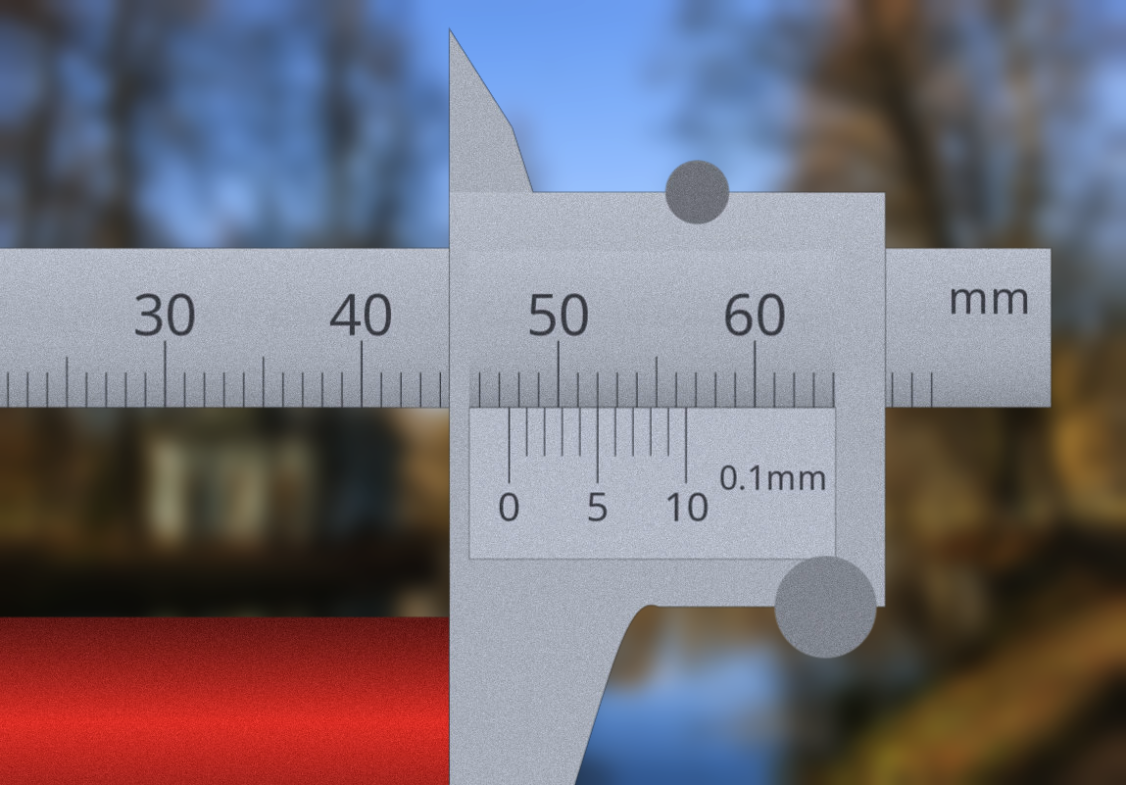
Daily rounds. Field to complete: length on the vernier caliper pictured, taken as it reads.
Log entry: 47.5 mm
